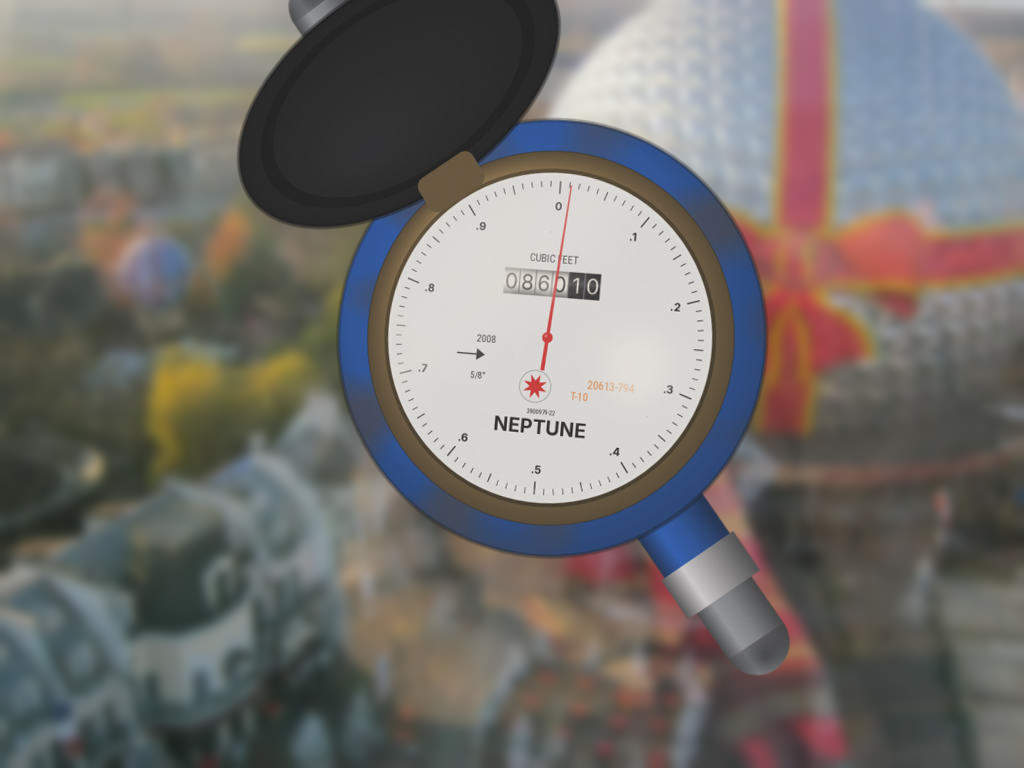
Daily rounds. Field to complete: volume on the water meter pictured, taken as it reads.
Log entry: 86010.01 ft³
